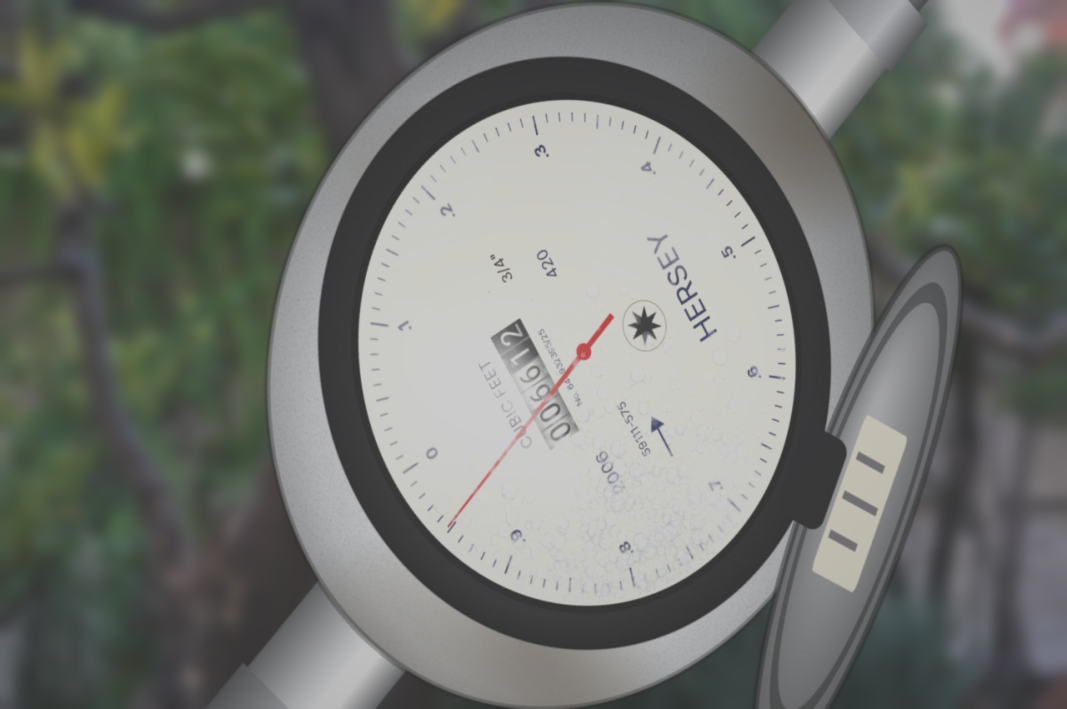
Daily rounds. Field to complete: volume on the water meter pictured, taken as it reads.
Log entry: 6611.95 ft³
